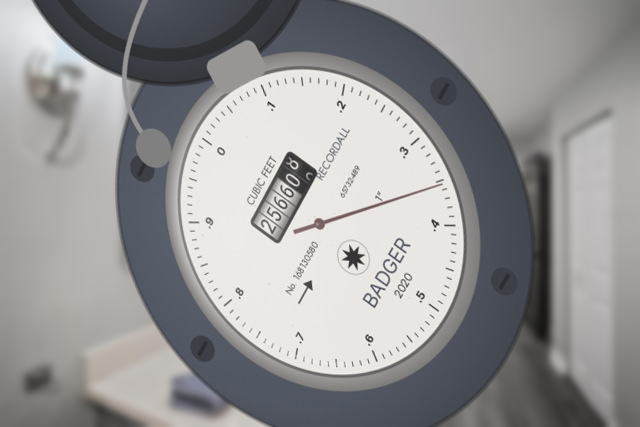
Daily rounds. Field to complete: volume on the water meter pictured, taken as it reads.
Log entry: 256608.35 ft³
